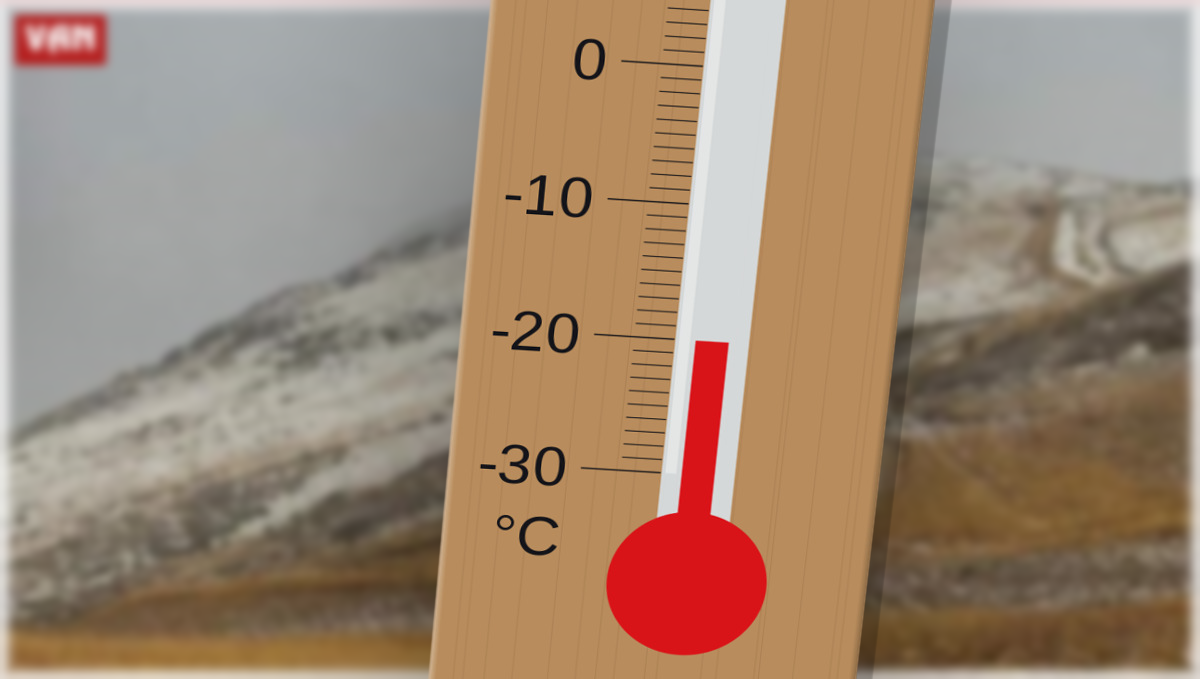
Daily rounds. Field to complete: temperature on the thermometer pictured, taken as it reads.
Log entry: -20 °C
